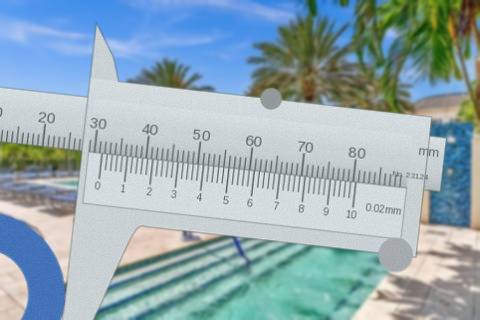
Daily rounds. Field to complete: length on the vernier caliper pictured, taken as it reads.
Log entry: 31.5 mm
